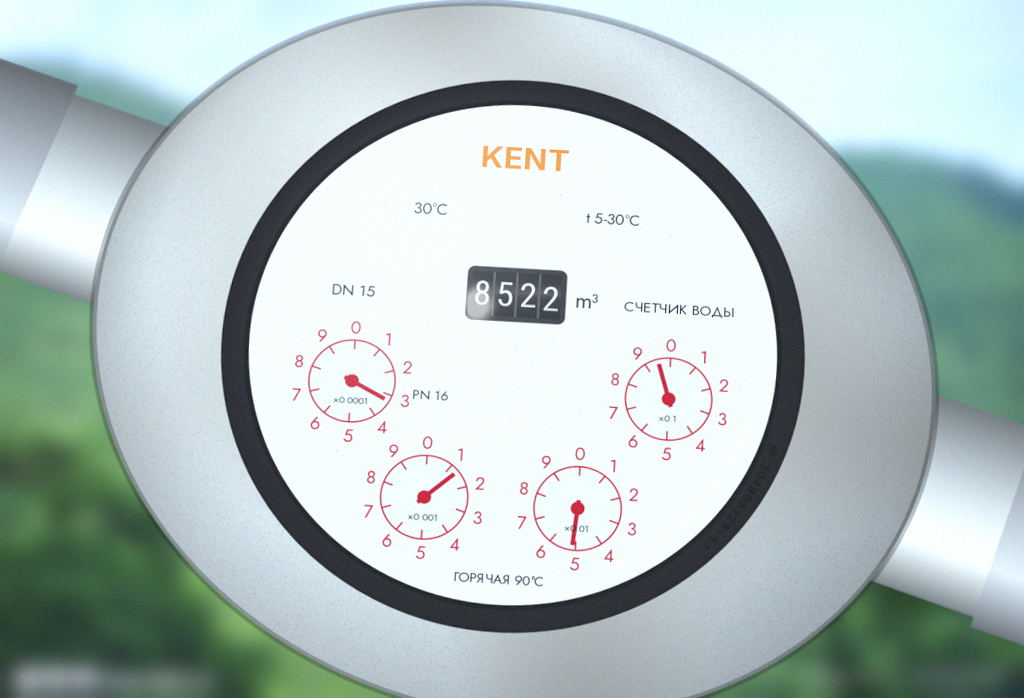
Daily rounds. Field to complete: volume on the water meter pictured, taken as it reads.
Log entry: 8521.9513 m³
